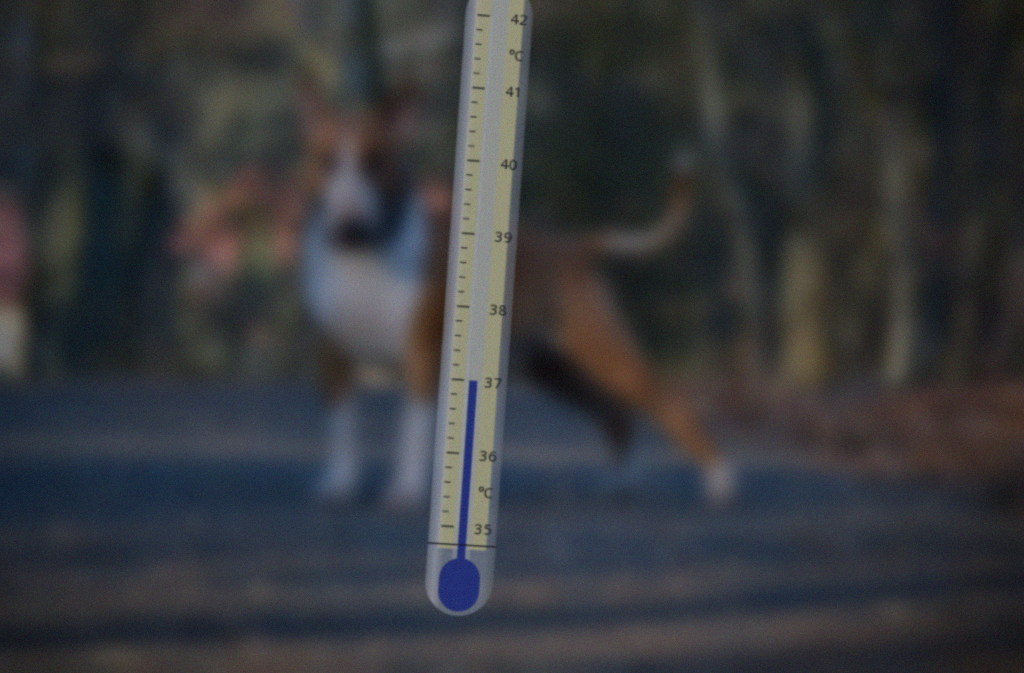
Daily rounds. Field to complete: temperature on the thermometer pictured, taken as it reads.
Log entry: 37 °C
